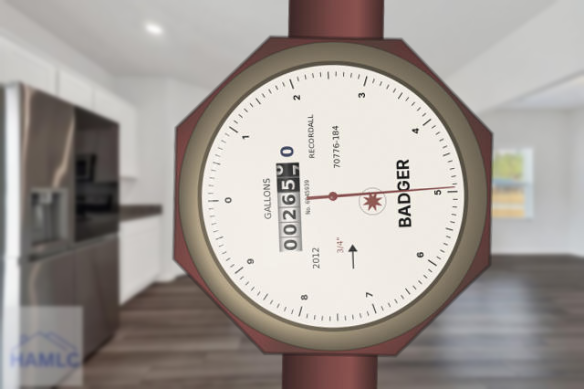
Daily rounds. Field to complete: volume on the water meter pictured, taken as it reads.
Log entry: 26564.9 gal
